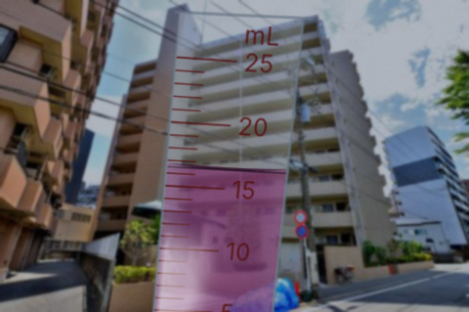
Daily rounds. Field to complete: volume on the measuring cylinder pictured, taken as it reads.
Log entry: 16.5 mL
